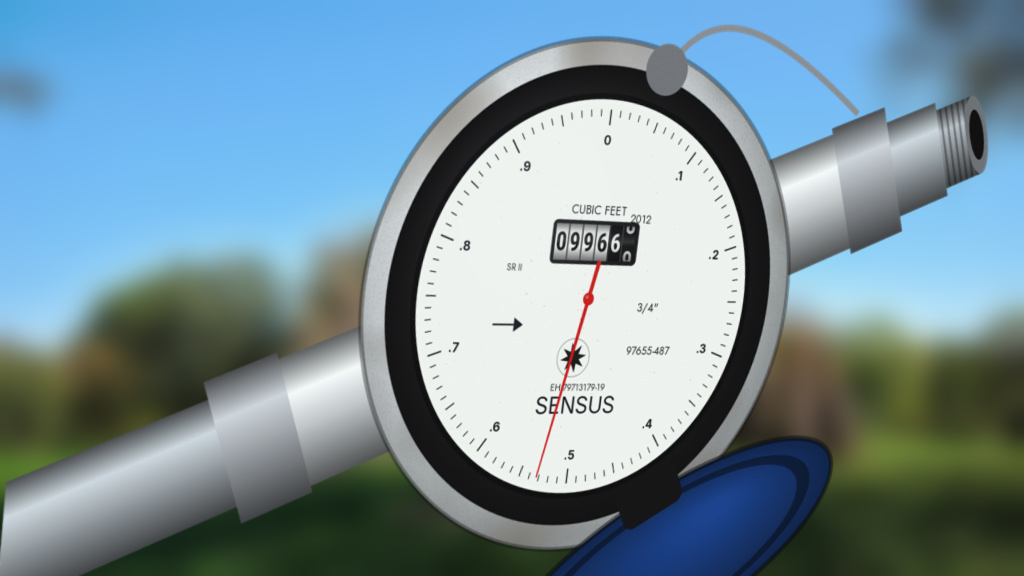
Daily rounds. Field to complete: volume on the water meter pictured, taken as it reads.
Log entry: 99668.53 ft³
